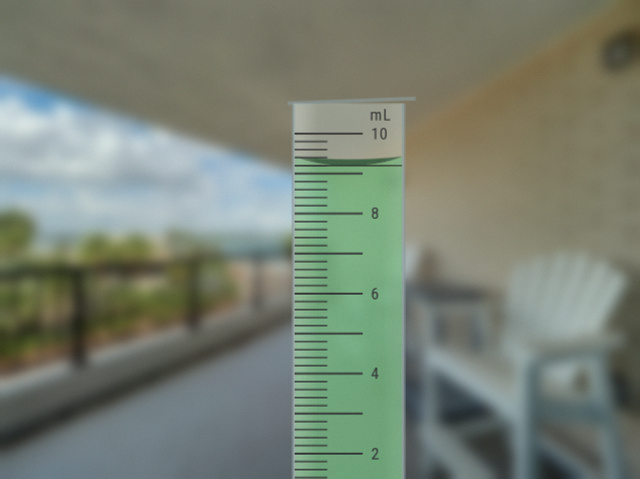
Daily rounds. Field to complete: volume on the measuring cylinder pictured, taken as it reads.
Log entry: 9.2 mL
